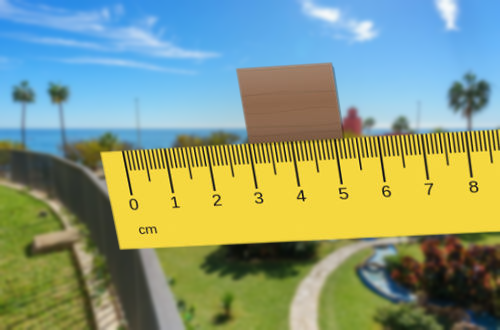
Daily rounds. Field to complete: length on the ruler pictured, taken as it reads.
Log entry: 2.2 cm
